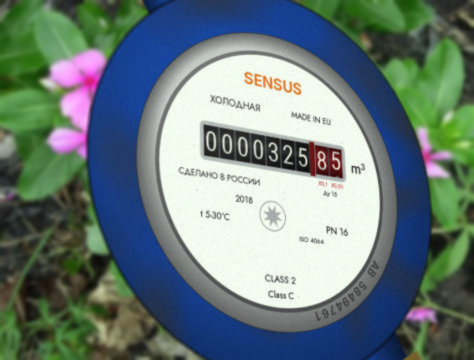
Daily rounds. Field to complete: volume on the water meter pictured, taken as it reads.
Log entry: 325.85 m³
